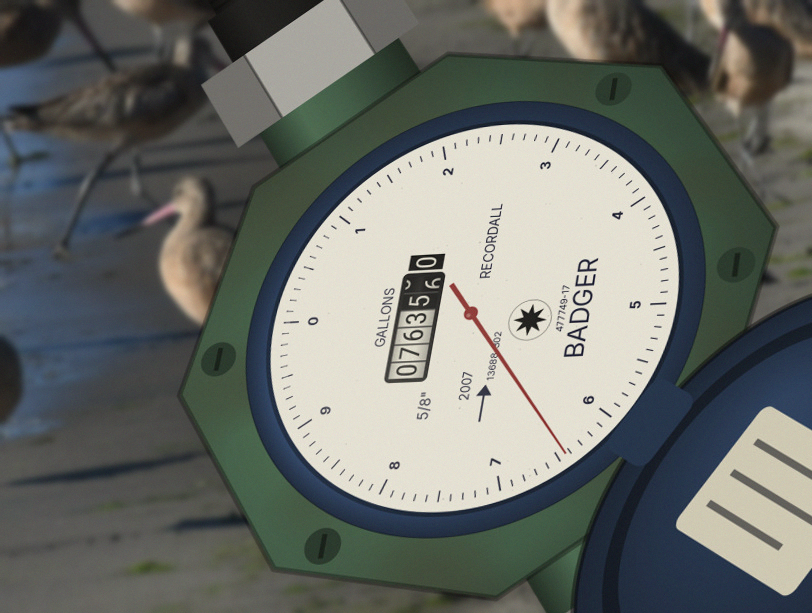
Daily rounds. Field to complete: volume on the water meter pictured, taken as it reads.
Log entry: 763556.4 gal
